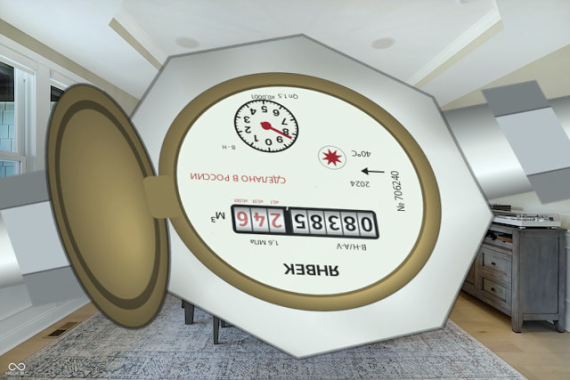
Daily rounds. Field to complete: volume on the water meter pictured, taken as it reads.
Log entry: 8385.2468 m³
